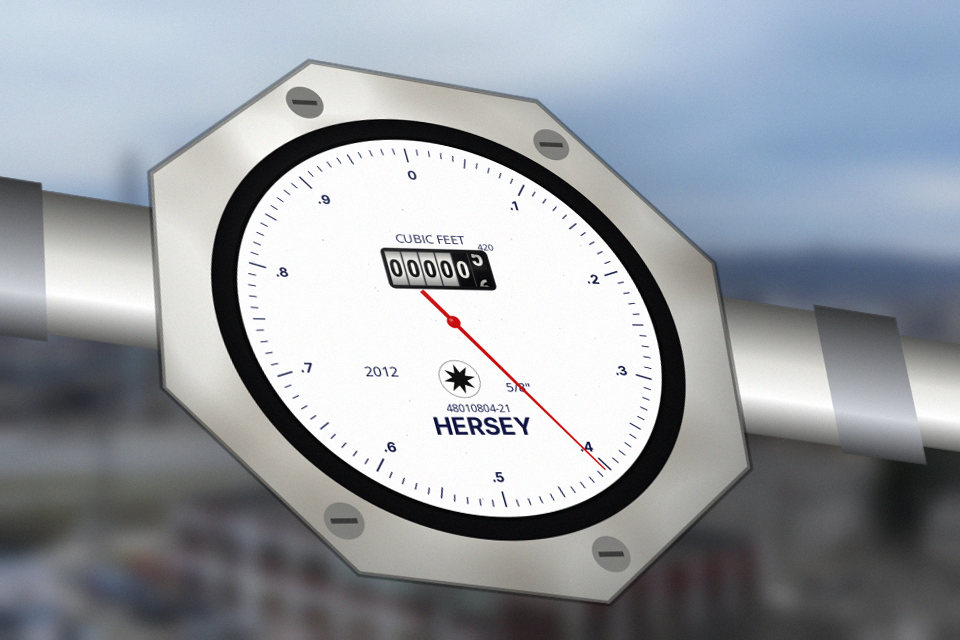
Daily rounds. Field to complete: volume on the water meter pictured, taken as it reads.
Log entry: 5.40 ft³
